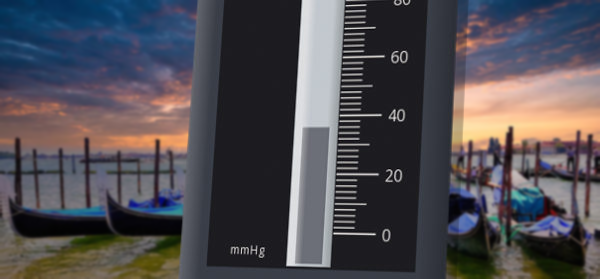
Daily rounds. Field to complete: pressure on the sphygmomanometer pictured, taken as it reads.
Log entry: 36 mmHg
